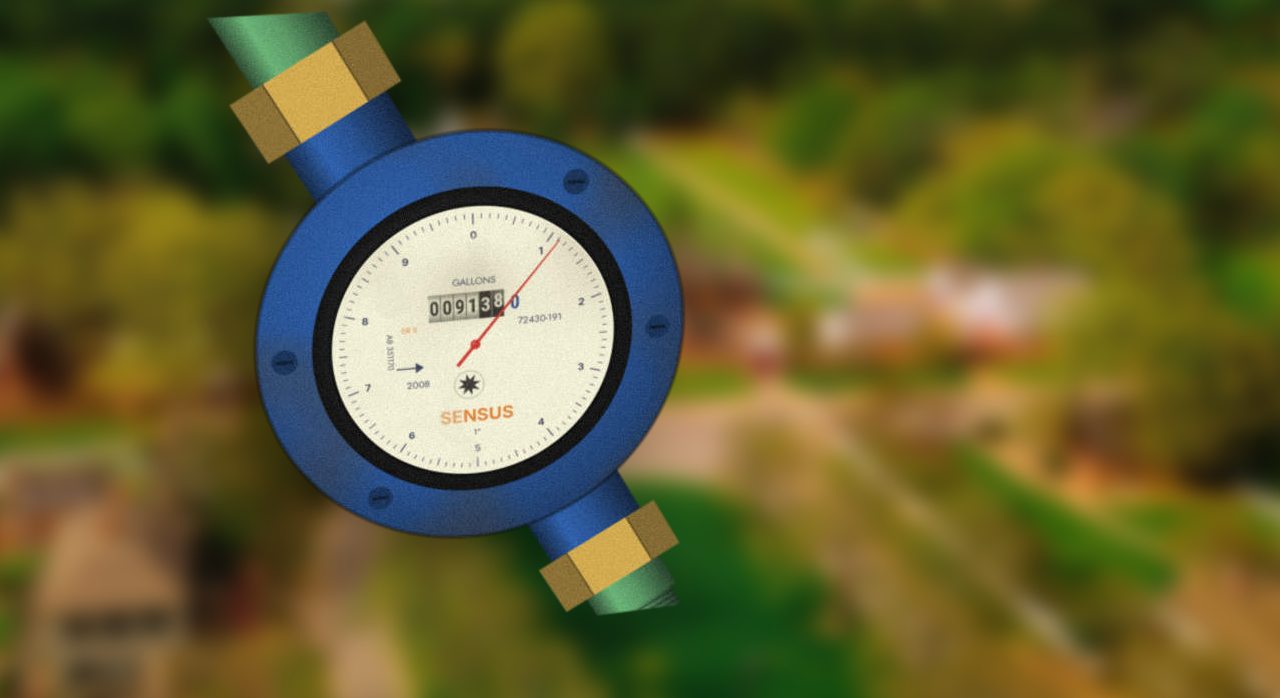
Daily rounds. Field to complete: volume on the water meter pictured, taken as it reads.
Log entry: 91381.1 gal
